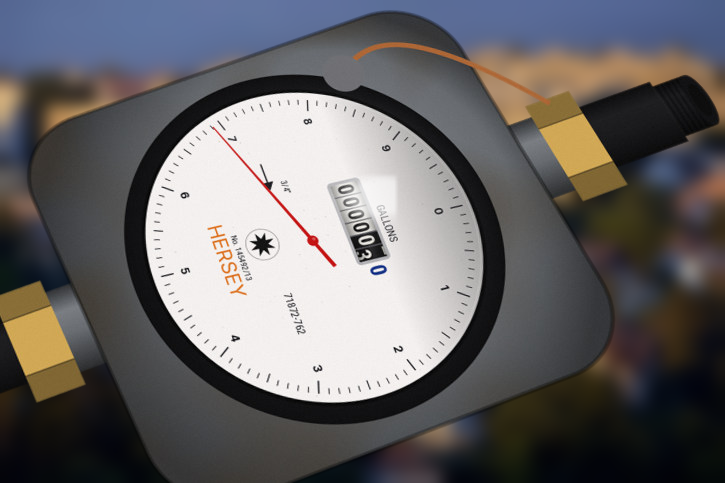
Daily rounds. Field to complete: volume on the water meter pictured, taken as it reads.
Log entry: 26.9 gal
